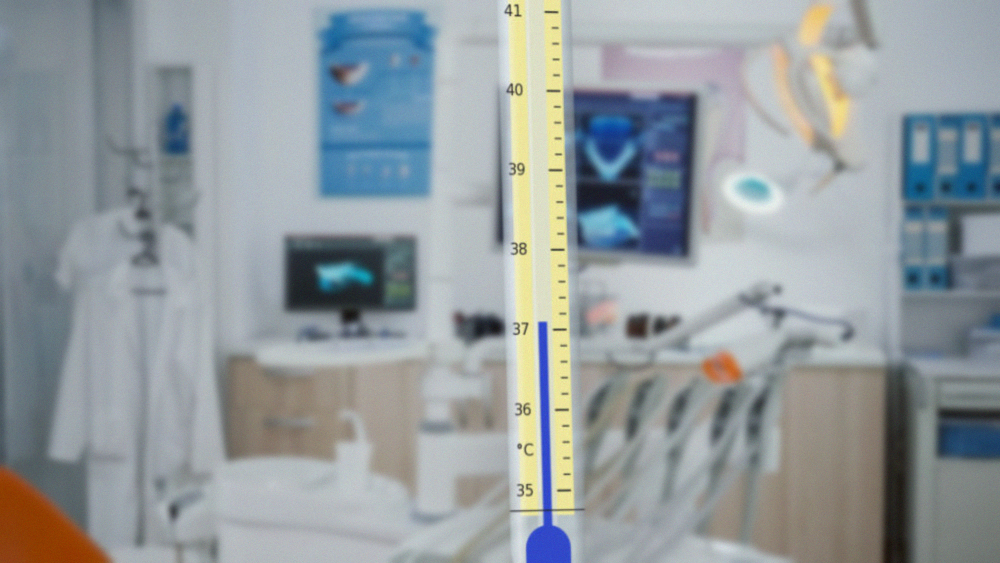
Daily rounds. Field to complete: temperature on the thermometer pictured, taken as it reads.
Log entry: 37.1 °C
